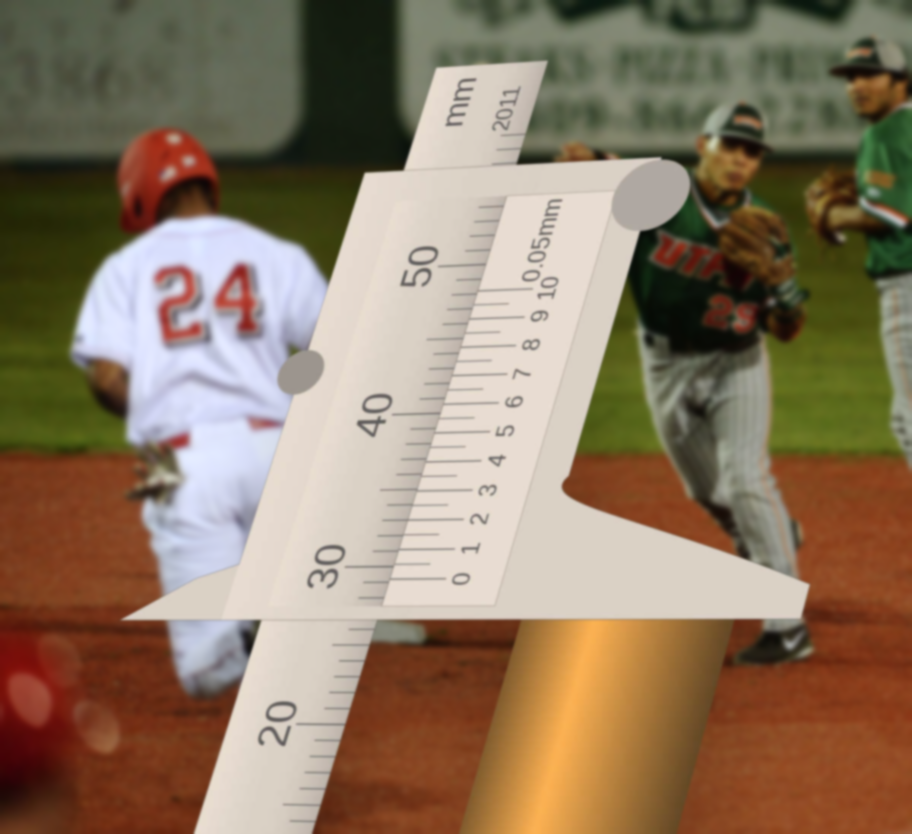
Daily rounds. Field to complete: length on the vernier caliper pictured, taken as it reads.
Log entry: 29.2 mm
